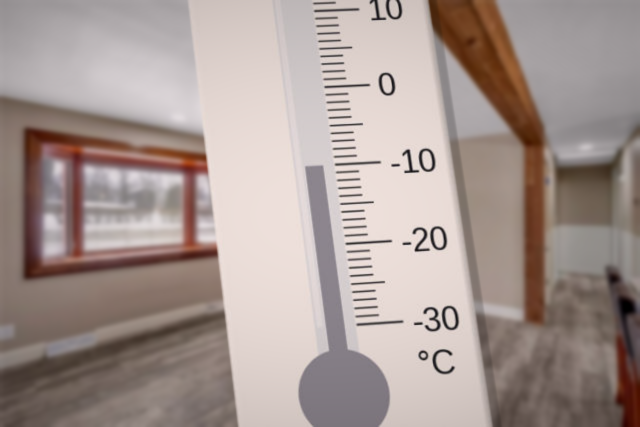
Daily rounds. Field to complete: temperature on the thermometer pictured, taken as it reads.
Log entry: -10 °C
